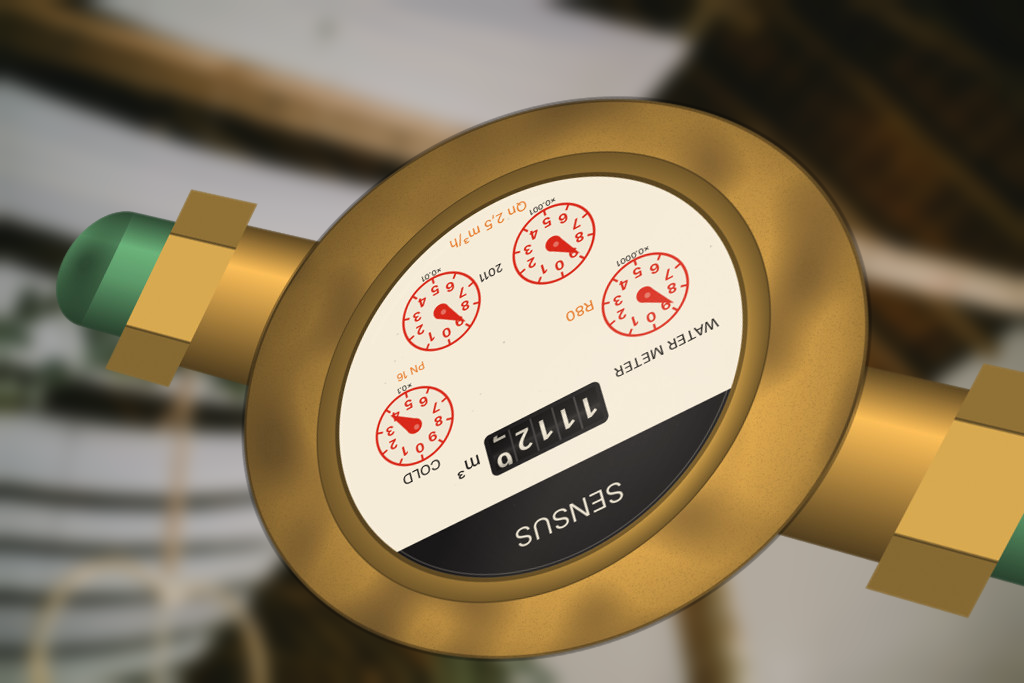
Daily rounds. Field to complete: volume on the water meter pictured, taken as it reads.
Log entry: 11126.3888 m³
